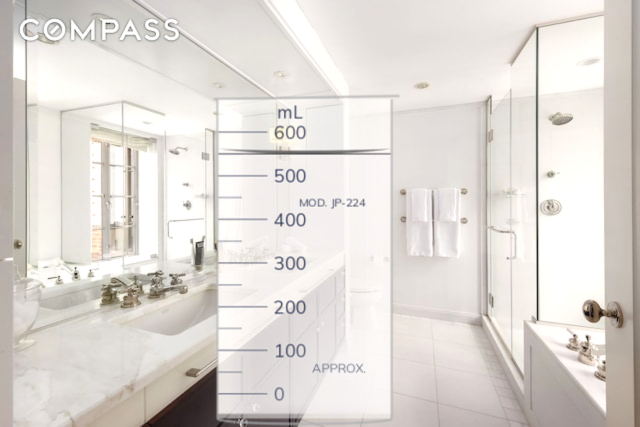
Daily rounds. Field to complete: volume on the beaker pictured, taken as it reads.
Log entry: 550 mL
